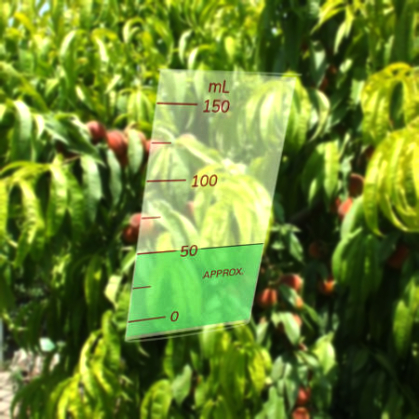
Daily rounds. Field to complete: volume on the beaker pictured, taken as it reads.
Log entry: 50 mL
